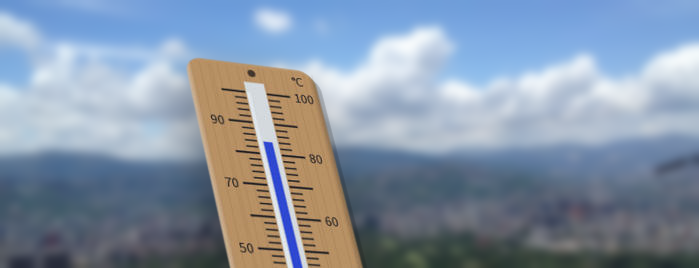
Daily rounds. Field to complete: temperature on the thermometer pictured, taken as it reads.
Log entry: 84 °C
